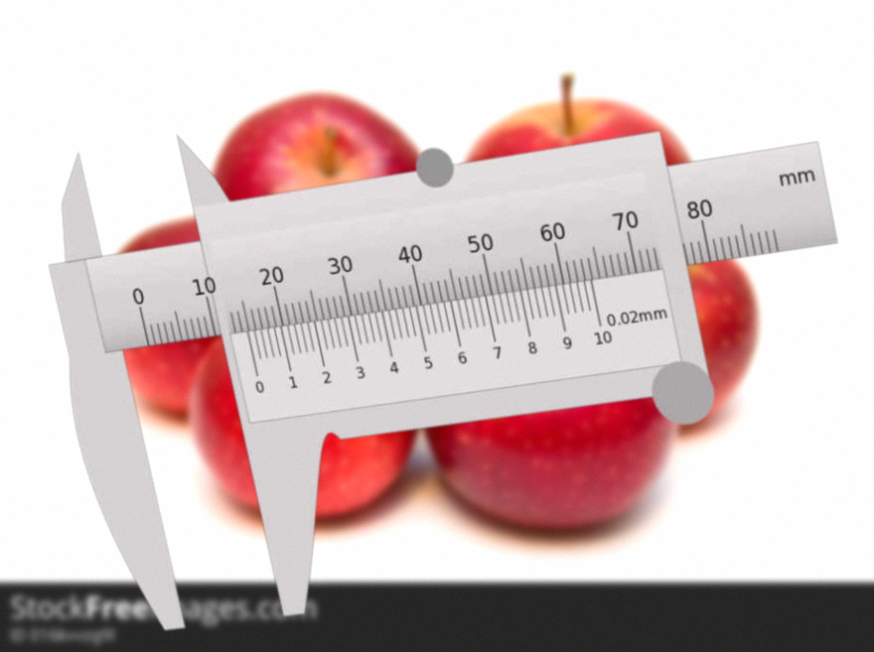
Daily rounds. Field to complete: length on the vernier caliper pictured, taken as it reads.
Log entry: 14.8 mm
